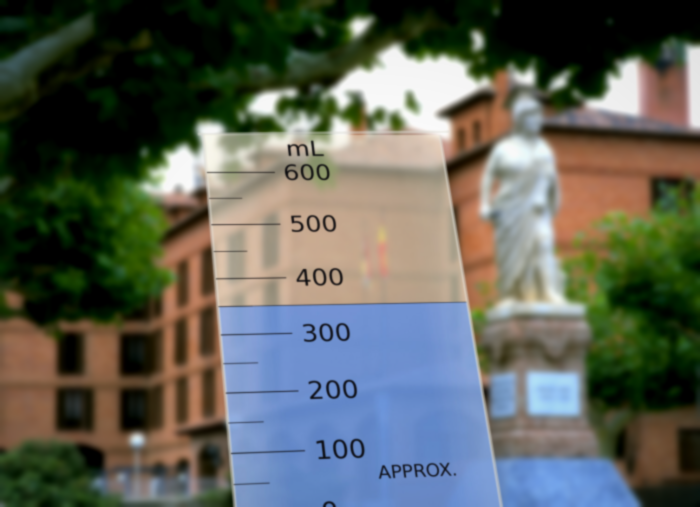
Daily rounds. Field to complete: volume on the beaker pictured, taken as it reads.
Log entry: 350 mL
